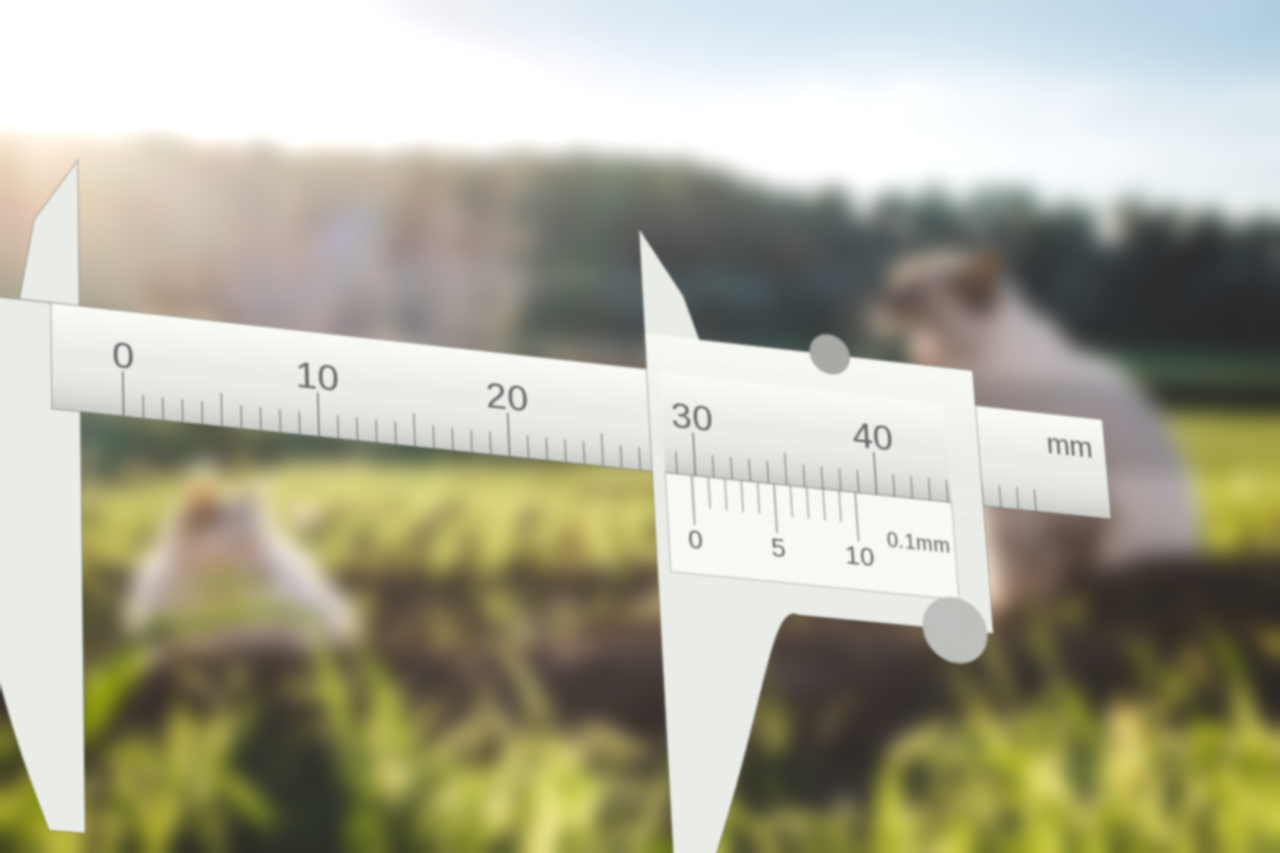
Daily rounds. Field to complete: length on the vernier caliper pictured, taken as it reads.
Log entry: 29.8 mm
